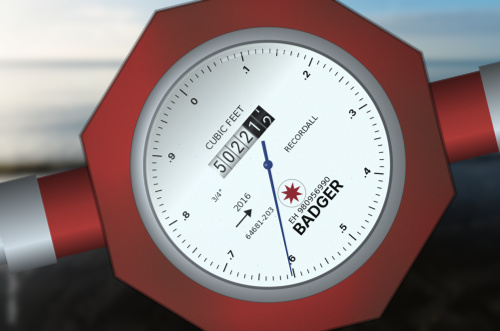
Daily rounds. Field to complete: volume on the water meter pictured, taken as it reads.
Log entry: 502211.60 ft³
